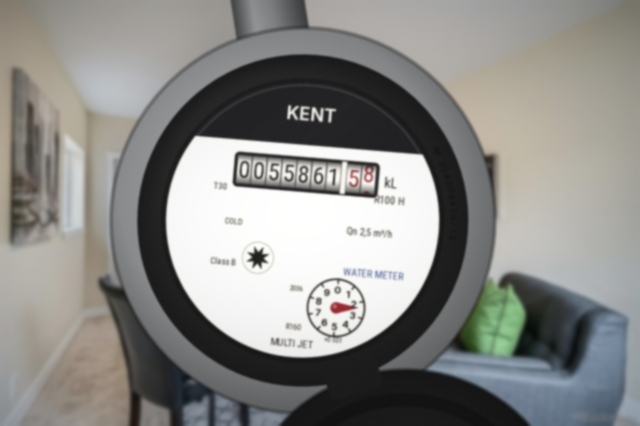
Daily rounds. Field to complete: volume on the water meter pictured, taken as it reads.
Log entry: 55861.582 kL
